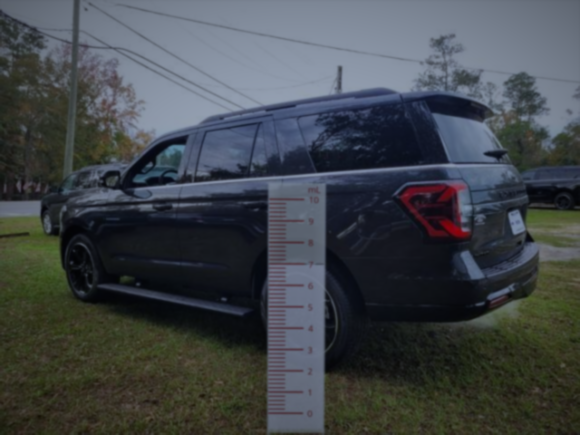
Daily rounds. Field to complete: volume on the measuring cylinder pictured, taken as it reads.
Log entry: 7 mL
